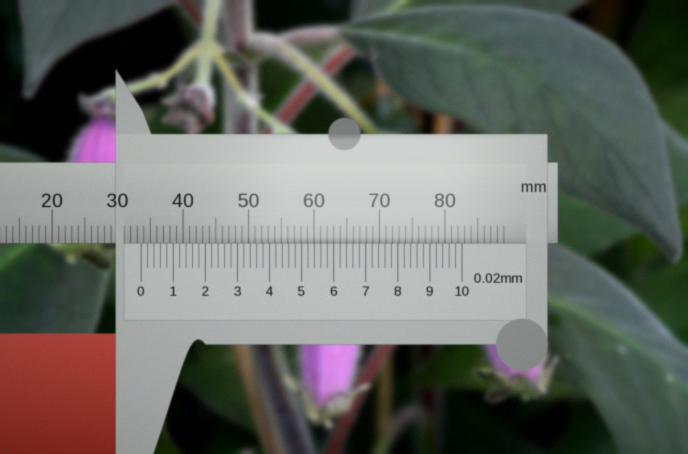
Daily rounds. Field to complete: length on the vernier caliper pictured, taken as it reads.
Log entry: 33.6 mm
